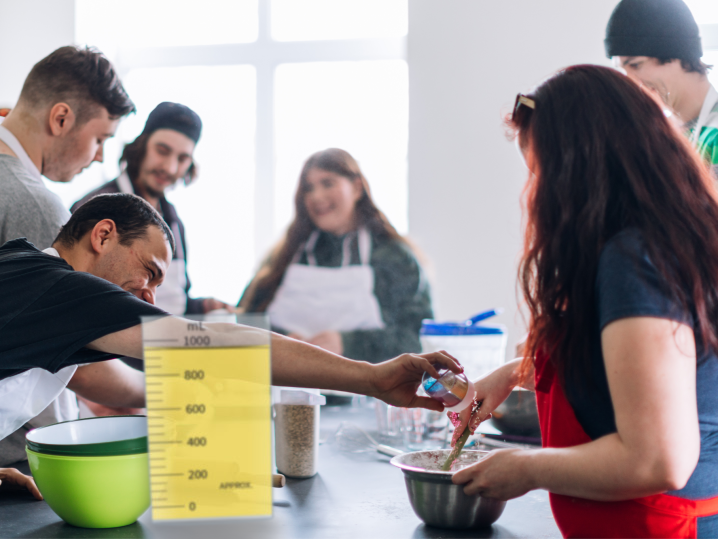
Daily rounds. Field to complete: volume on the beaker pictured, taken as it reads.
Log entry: 950 mL
